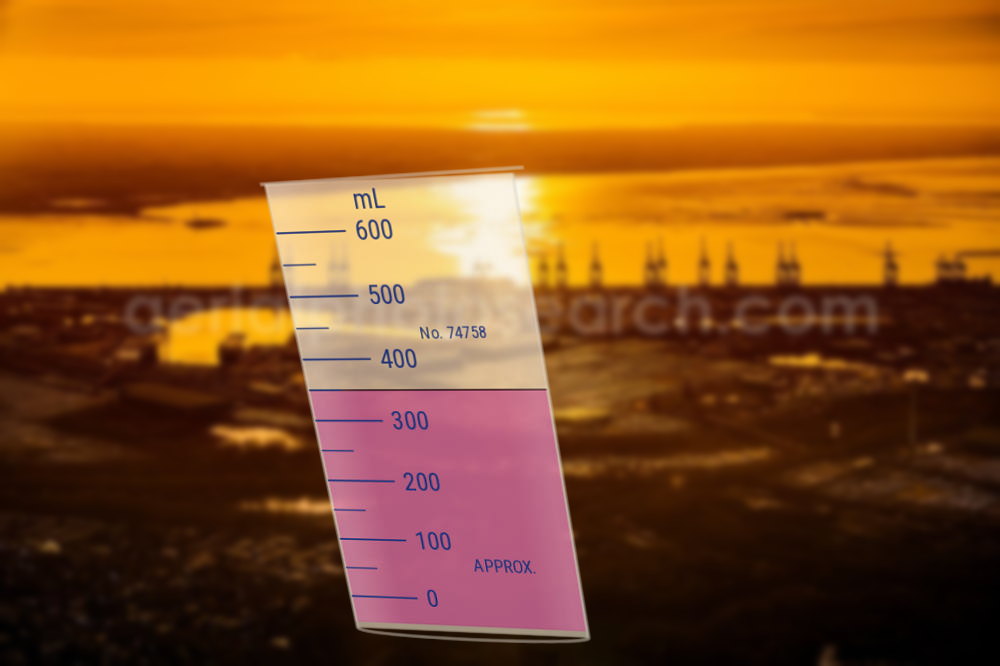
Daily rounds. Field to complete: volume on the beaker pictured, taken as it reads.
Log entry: 350 mL
